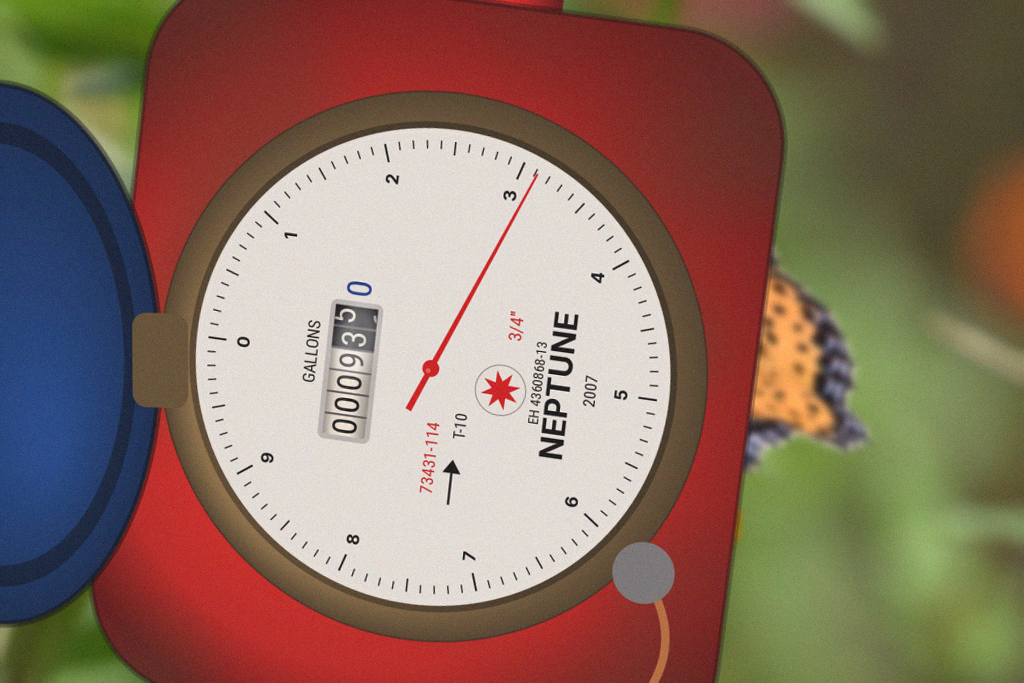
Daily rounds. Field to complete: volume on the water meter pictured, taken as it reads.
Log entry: 9353.1 gal
